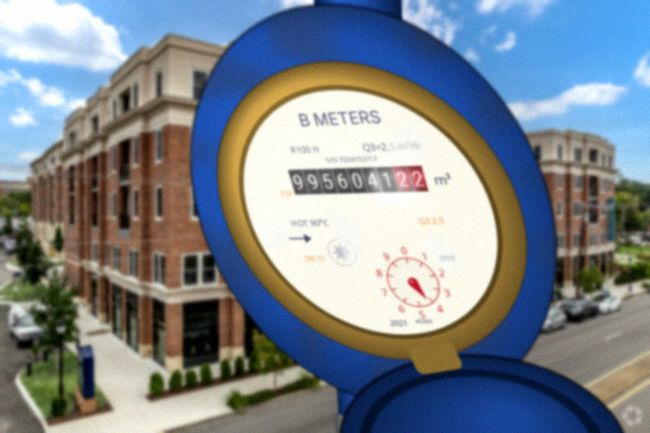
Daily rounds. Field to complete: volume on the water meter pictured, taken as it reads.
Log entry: 9956041.224 m³
